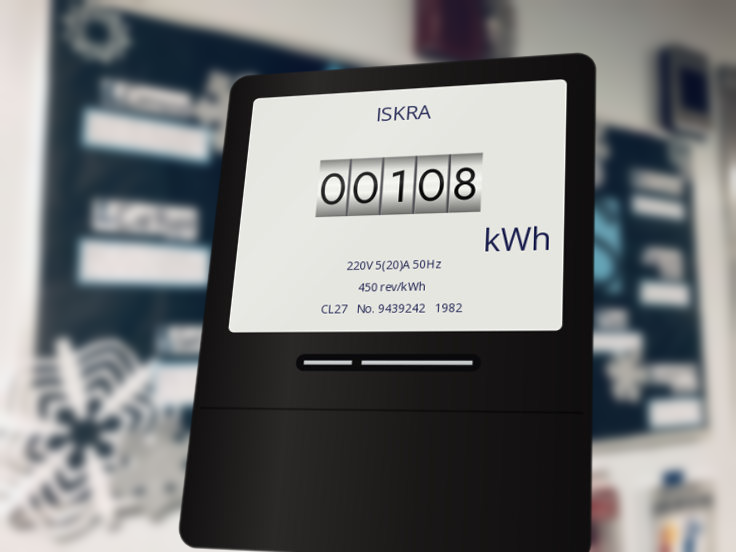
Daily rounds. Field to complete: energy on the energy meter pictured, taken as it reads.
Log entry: 108 kWh
